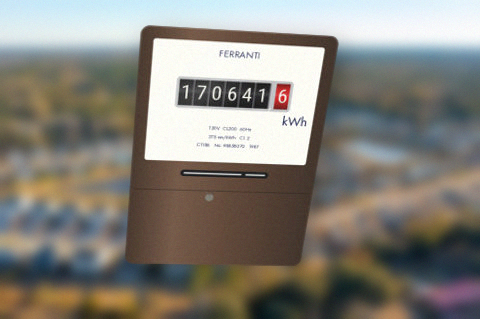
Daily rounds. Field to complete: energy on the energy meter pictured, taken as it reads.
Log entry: 170641.6 kWh
